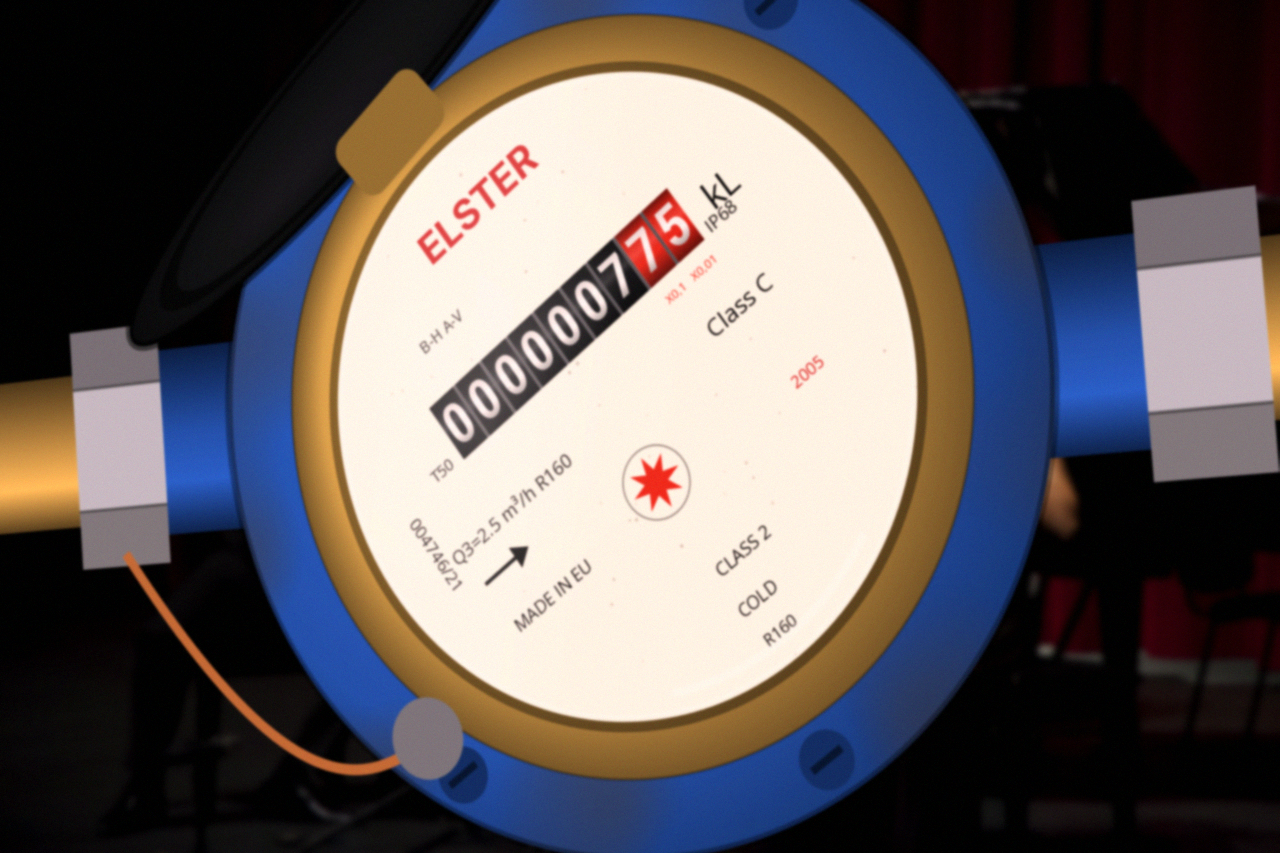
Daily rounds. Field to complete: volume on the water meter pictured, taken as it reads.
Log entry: 7.75 kL
